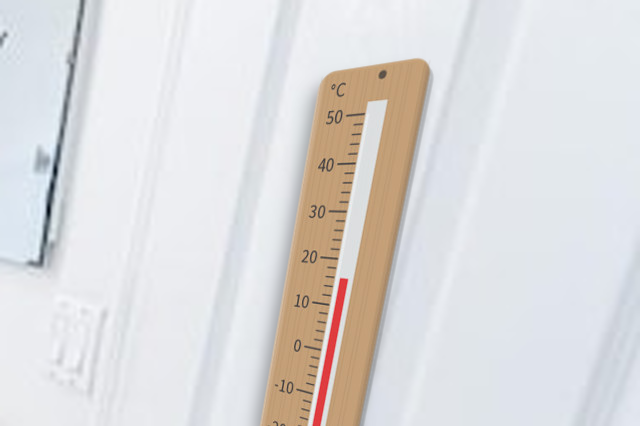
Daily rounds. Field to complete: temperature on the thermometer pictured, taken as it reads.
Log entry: 16 °C
